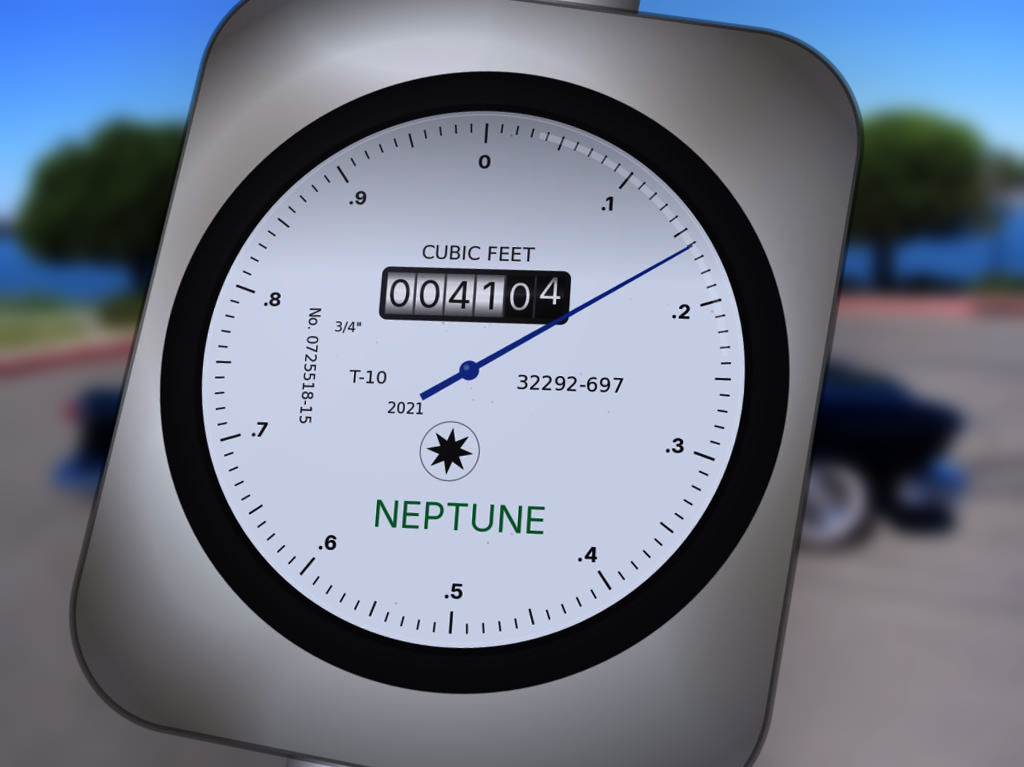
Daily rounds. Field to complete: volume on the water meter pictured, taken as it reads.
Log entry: 4104.16 ft³
